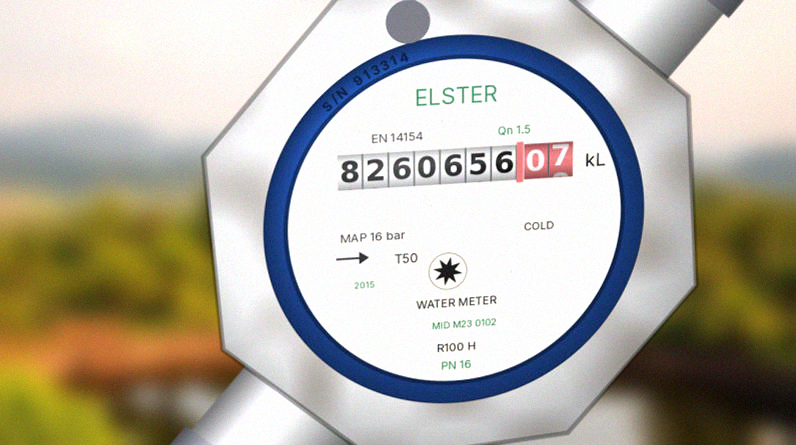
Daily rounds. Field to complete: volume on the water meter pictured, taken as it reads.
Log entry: 8260656.07 kL
